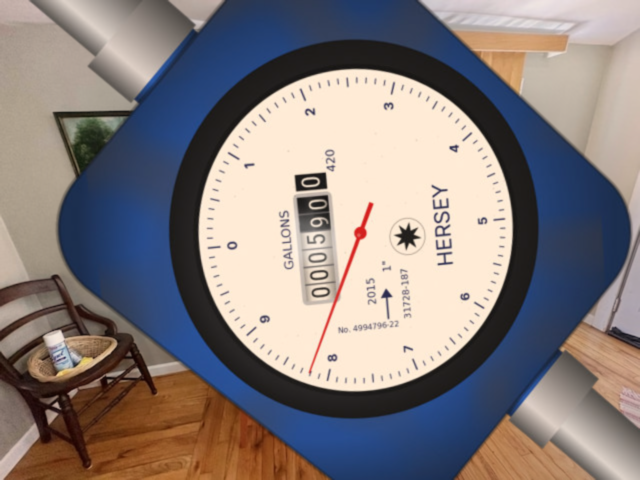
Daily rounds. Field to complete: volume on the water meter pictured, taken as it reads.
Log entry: 5898.2 gal
